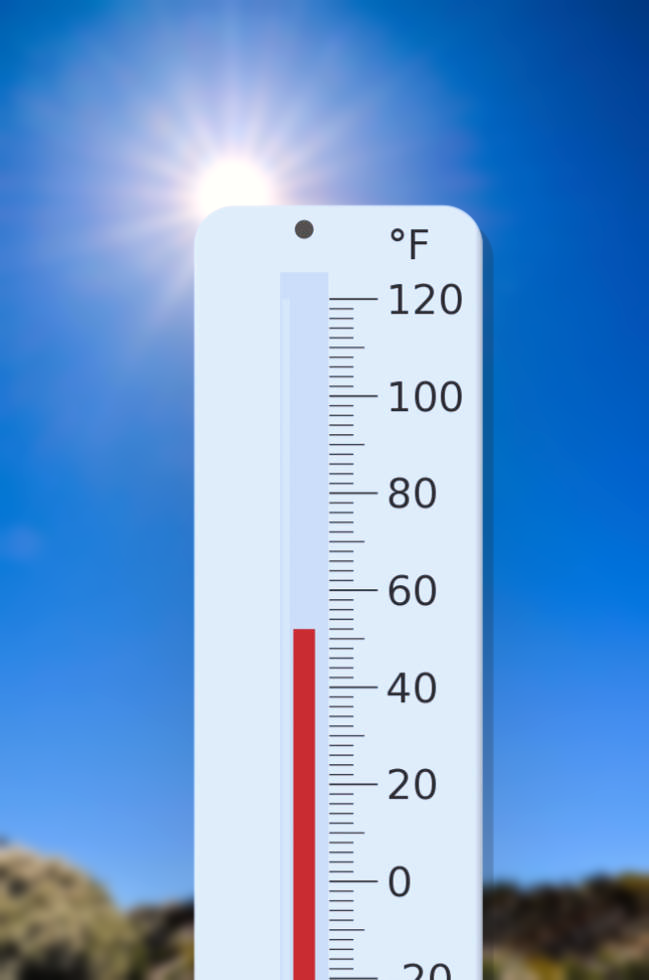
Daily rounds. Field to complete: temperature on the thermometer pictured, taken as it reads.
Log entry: 52 °F
